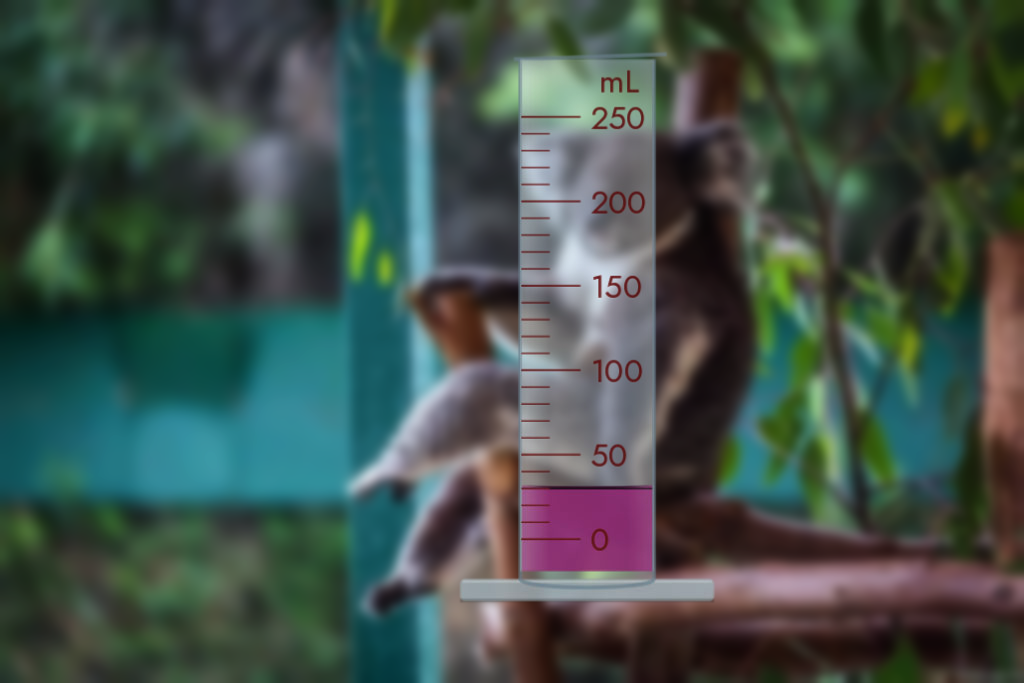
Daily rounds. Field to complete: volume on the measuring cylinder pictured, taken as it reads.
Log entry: 30 mL
